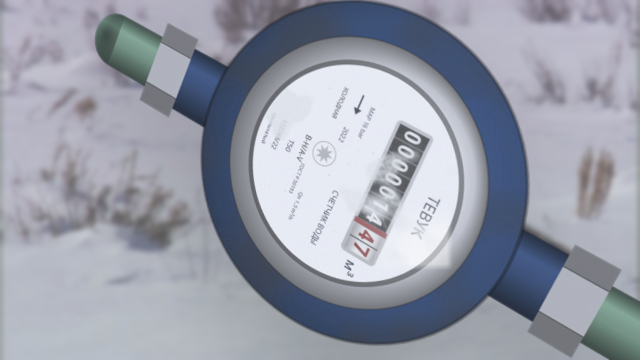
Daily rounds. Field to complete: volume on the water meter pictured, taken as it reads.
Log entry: 14.47 m³
